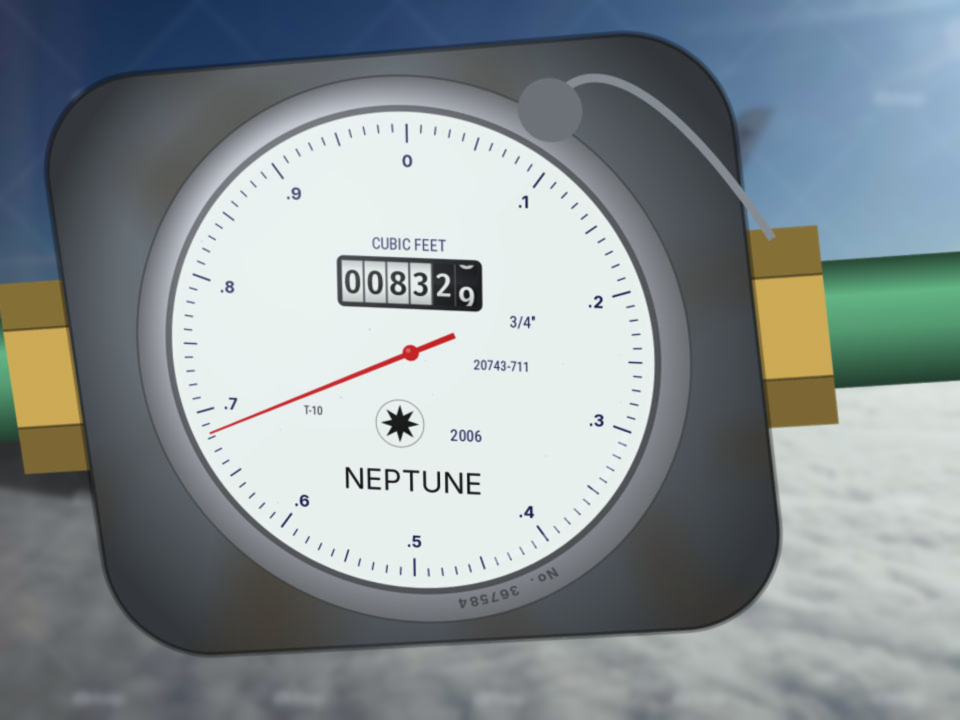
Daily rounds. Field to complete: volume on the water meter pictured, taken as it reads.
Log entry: 8328.68 ft³
